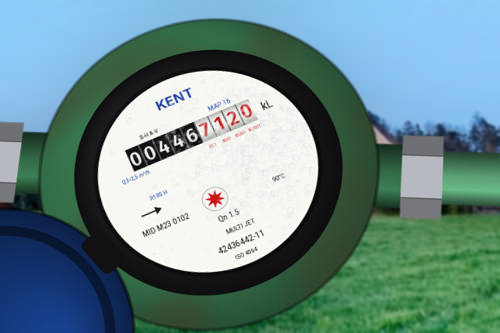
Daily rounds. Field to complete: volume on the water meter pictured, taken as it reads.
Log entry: 446.7120 kL
